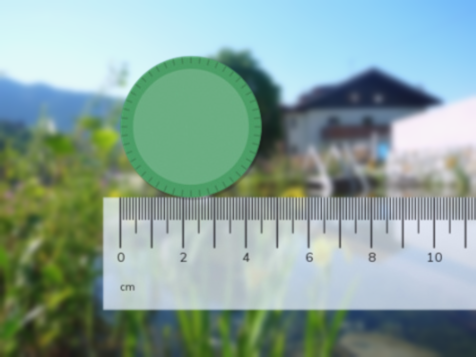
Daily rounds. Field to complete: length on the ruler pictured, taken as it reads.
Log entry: 4.5 cm
